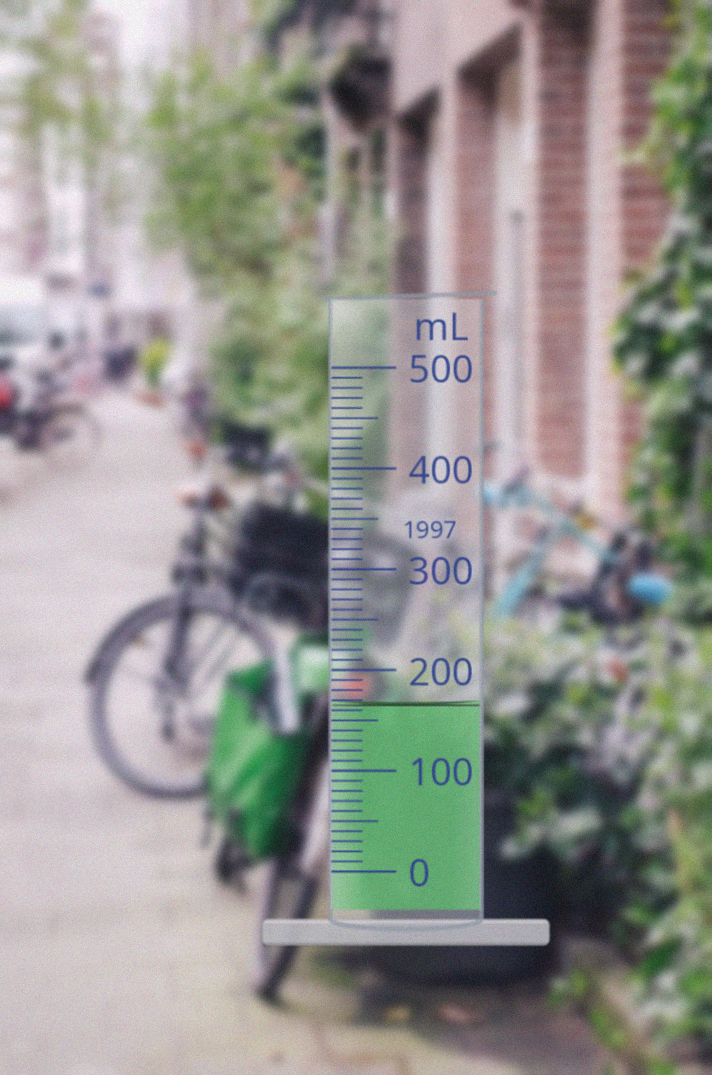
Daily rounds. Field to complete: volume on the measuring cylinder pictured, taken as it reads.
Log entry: 165 mL
